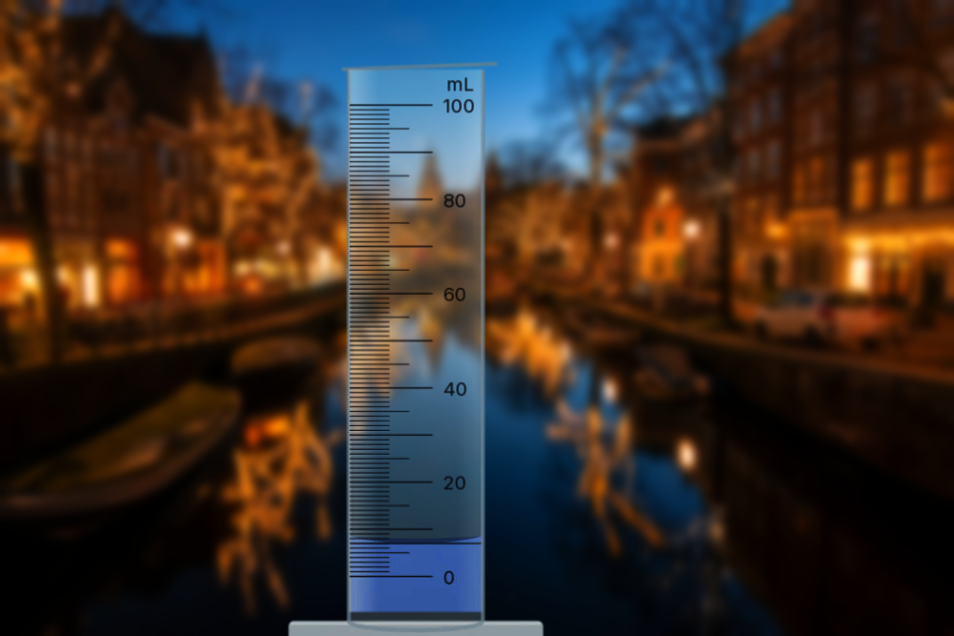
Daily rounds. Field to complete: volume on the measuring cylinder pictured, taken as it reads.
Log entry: 7 mL
